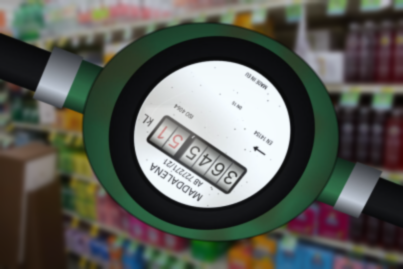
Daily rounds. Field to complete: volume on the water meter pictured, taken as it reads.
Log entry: 3645.51 kL
